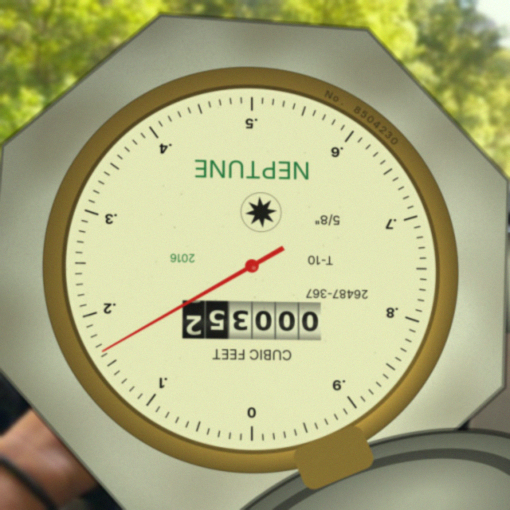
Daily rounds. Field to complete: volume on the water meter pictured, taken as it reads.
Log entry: 352.16 ft³
